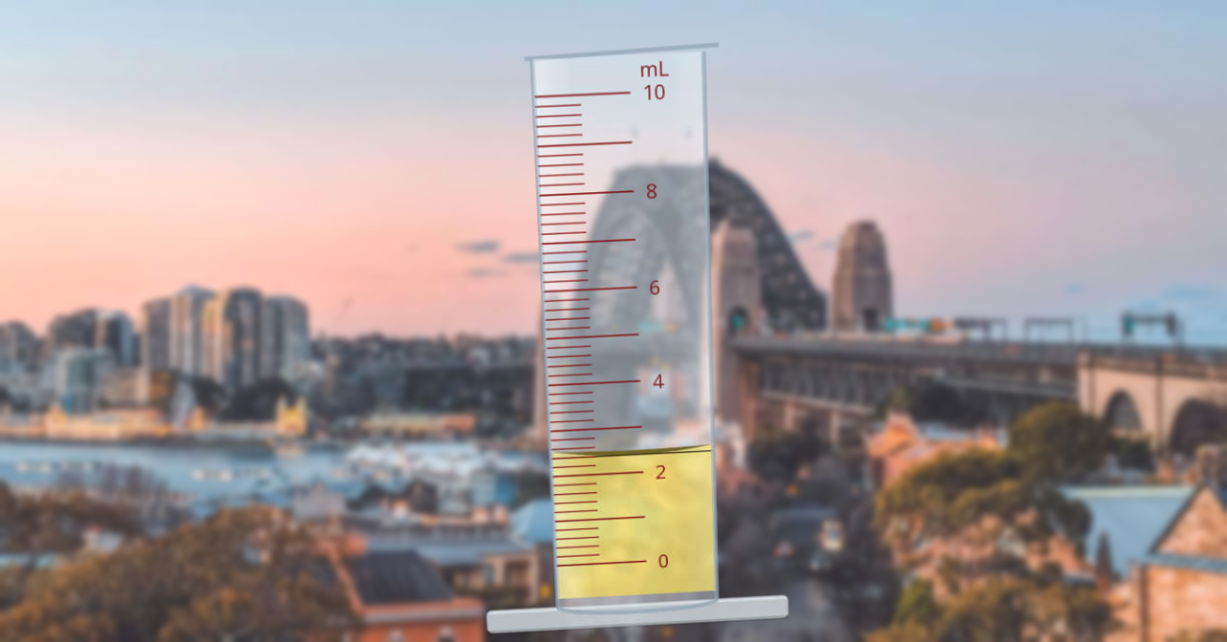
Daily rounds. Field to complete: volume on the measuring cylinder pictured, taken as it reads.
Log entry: 2.4 mL
